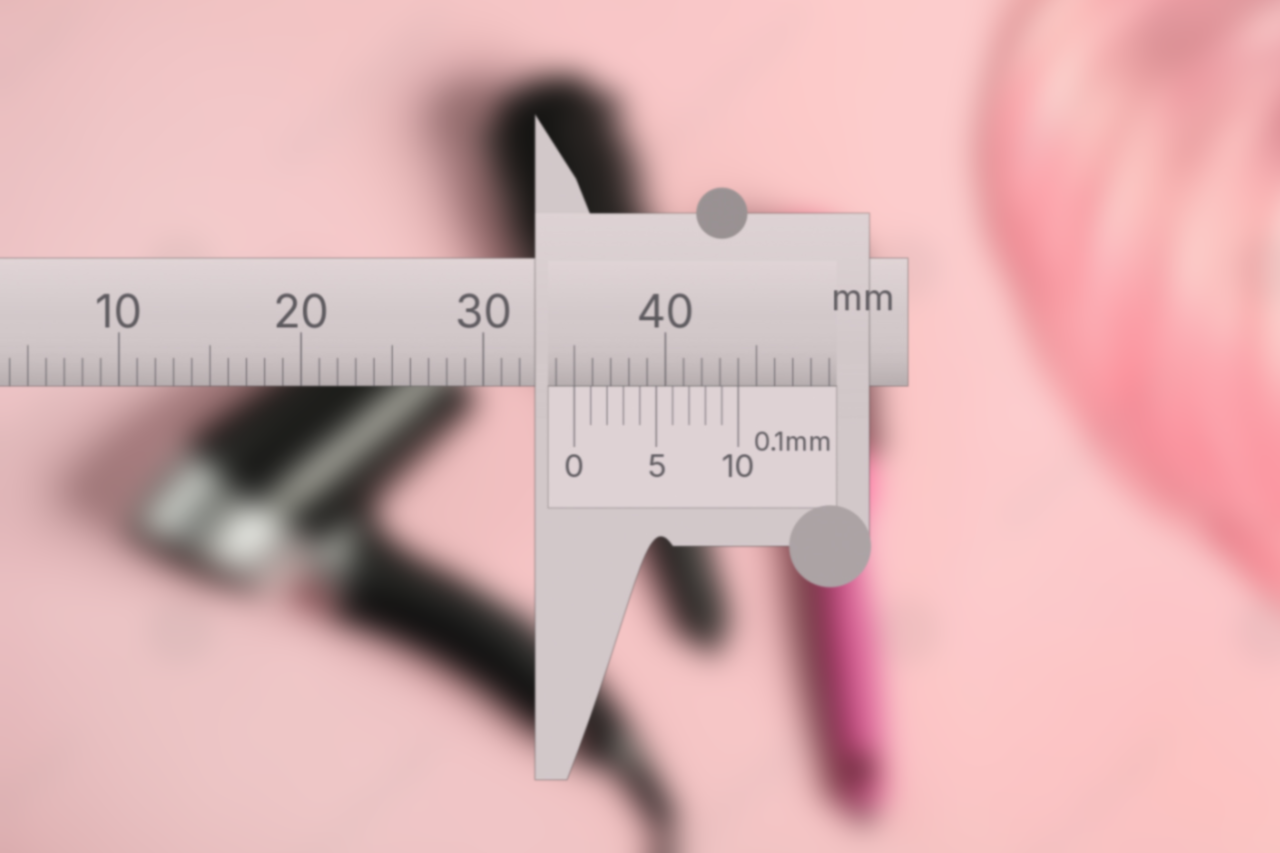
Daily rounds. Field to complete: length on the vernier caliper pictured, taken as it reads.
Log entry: 35.0 mm
